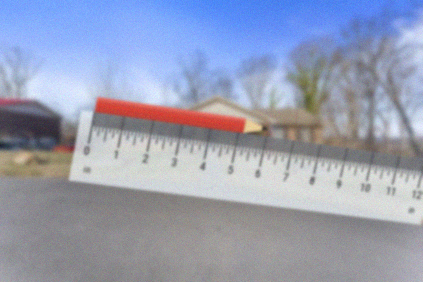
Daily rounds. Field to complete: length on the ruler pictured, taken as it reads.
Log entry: 6 in
